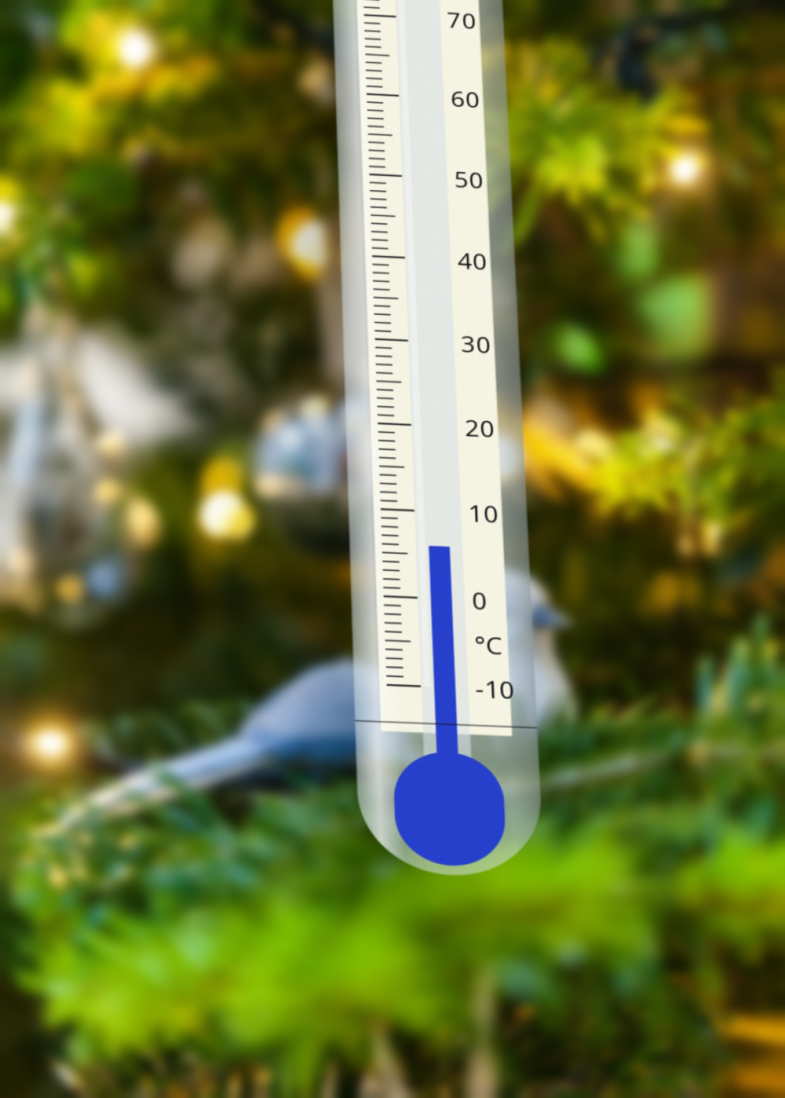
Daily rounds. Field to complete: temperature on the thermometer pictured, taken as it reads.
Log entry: 6 °C
